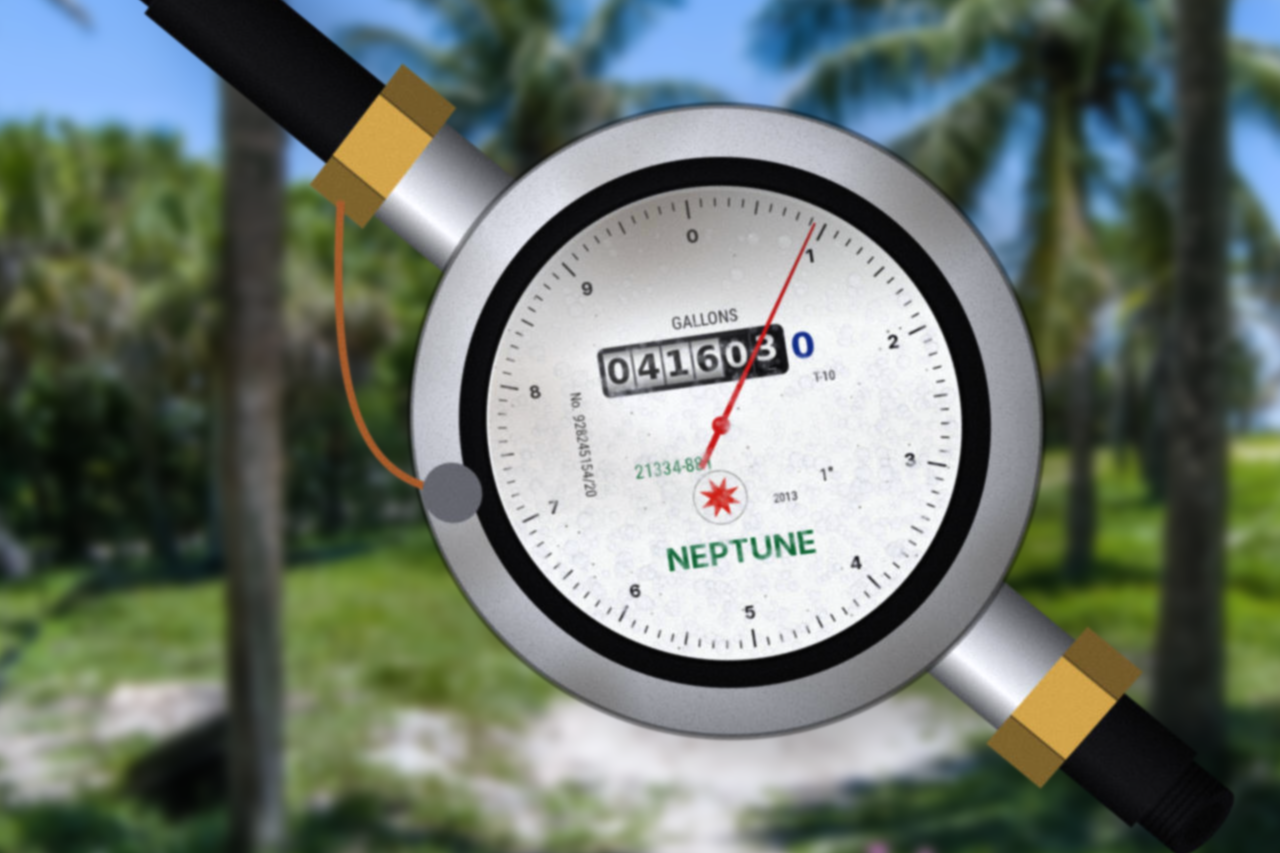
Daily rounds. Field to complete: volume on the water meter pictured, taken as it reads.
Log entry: 416030.9 gal
